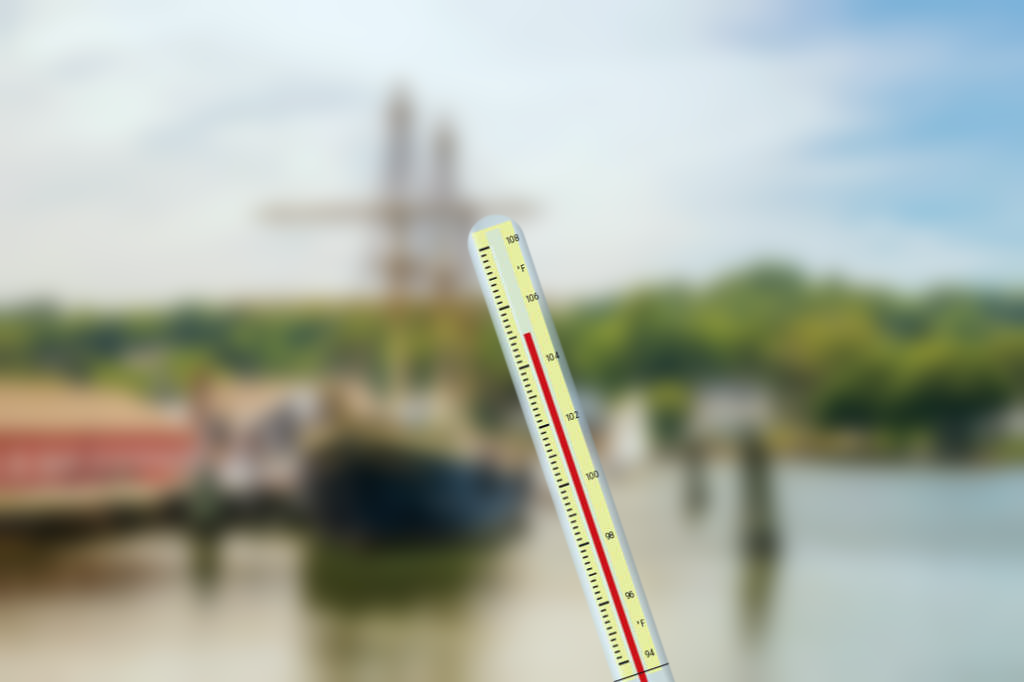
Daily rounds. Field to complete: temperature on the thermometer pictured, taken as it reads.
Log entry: 105 °F
